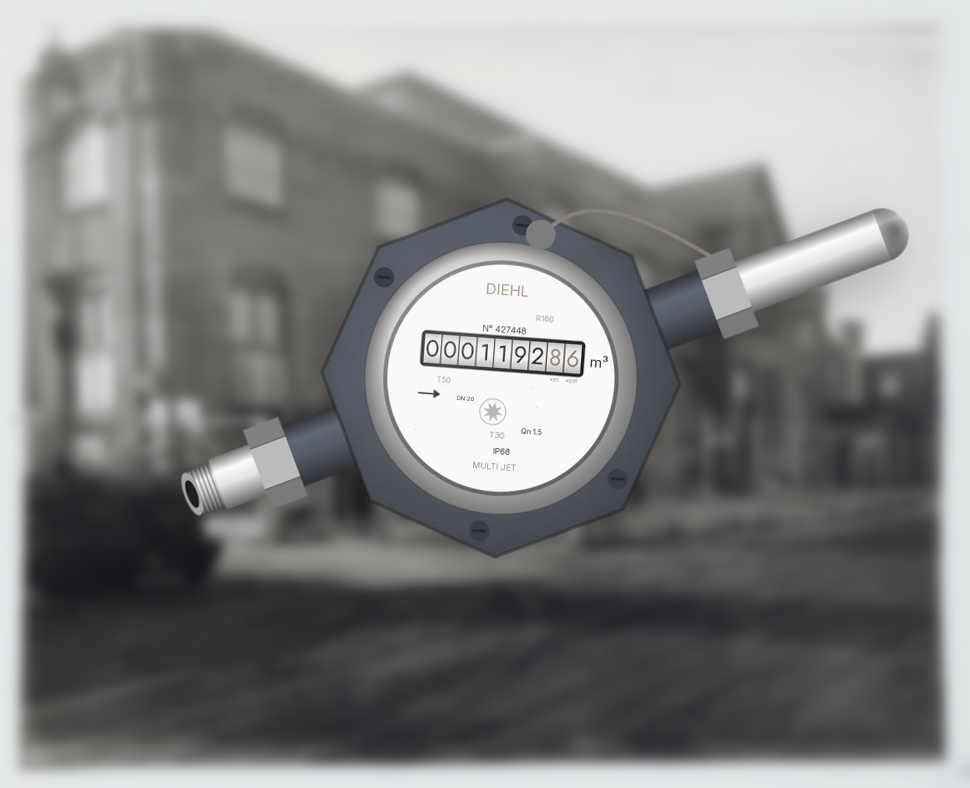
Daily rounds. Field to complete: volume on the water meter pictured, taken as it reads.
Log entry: 1192.86 m³
